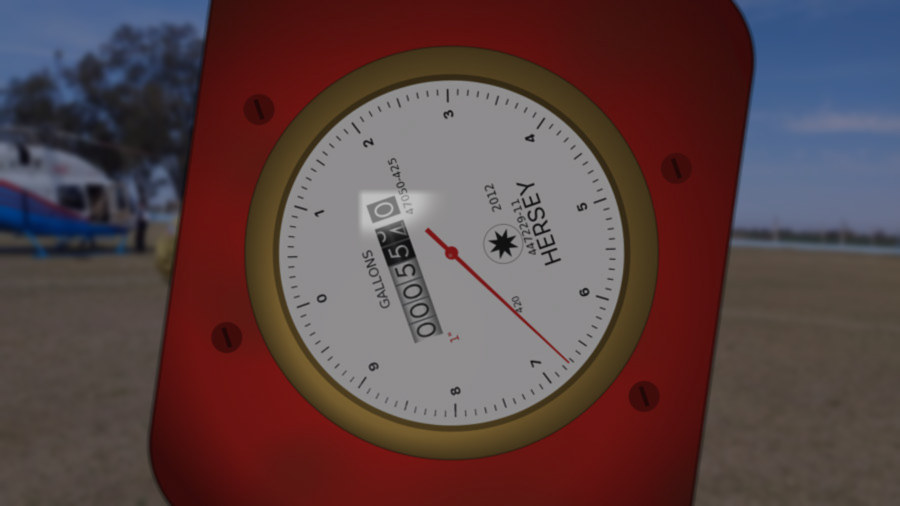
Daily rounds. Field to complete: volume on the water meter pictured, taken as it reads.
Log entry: 5536.7 gal
